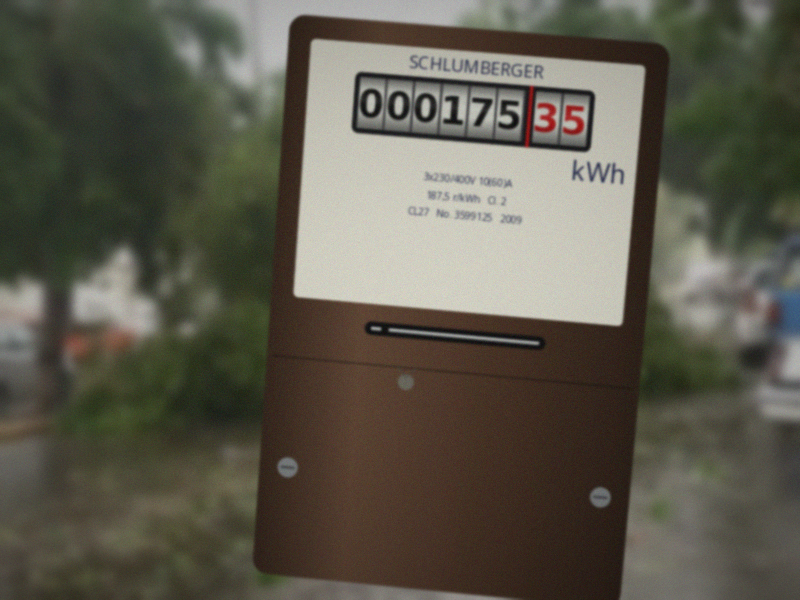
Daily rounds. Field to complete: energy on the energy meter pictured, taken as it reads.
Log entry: 175.35 kWh
